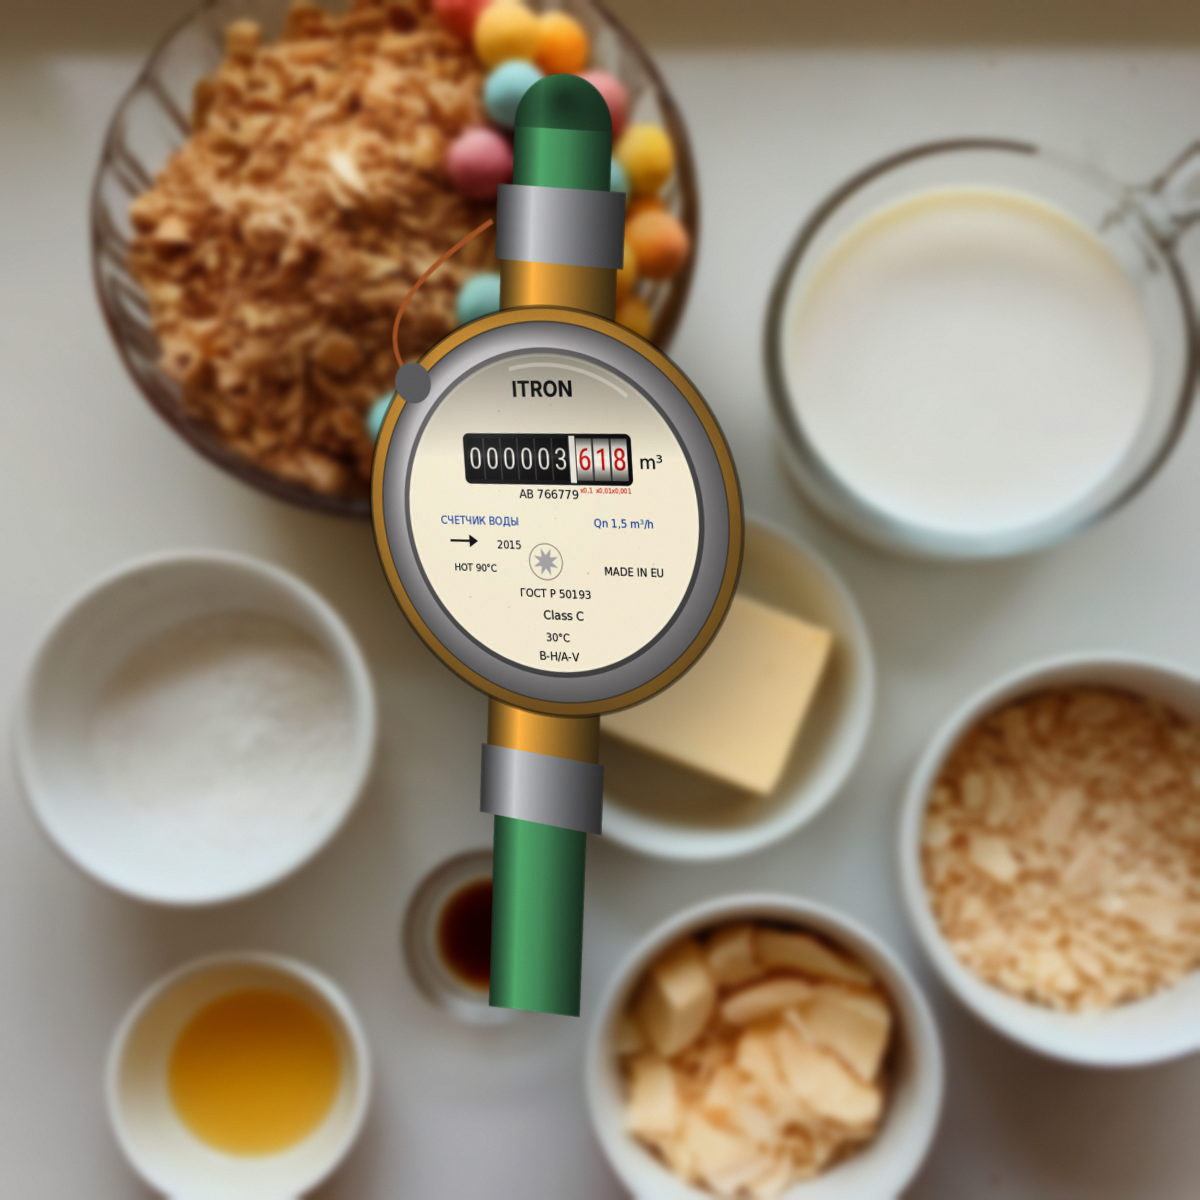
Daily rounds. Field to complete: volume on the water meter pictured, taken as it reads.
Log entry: 3.618 m³
